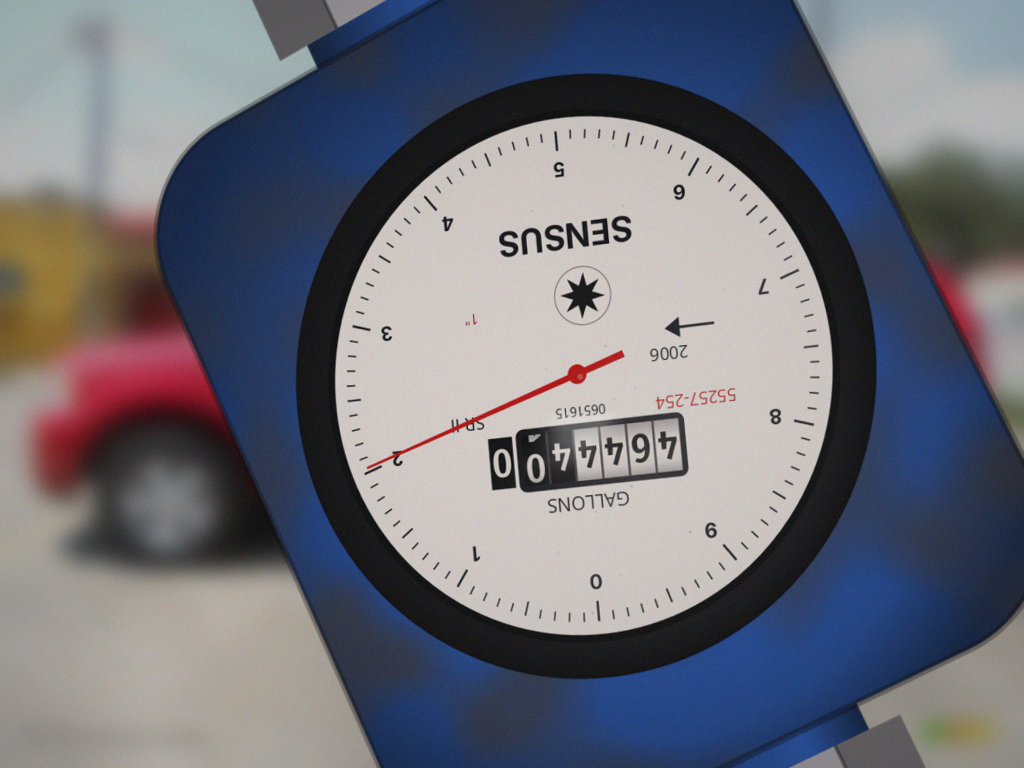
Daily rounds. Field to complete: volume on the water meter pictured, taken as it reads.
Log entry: 4644402.0 gal
